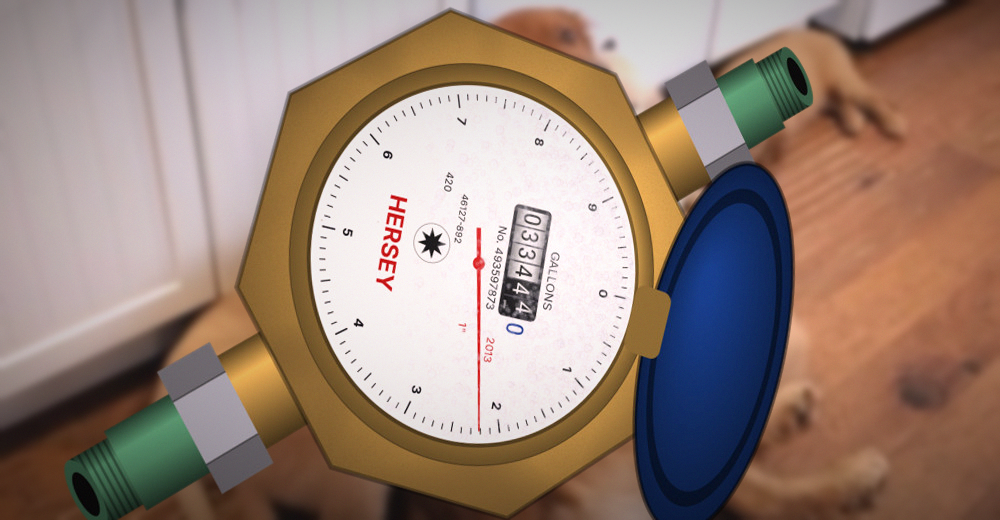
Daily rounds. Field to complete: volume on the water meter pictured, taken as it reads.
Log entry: 334442.2 gal
